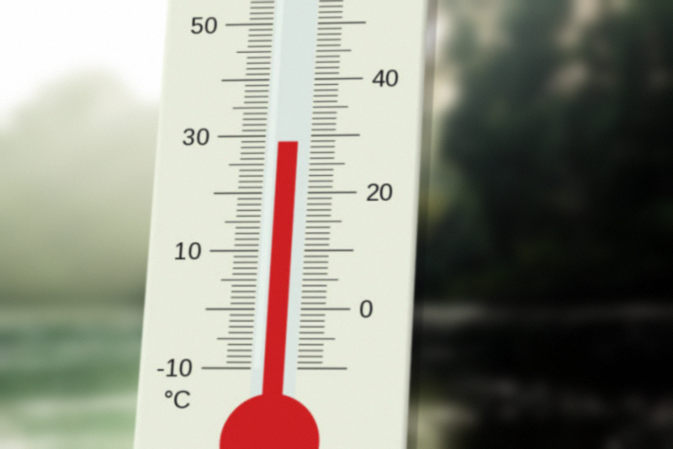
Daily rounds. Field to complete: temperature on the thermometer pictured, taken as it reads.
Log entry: 29 °C
